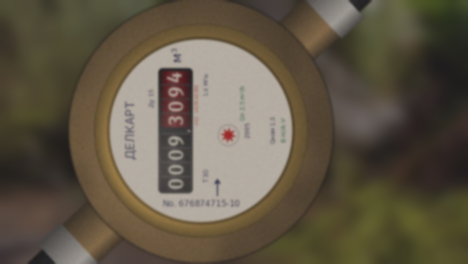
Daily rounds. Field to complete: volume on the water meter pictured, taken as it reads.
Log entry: 9.3094 m³
